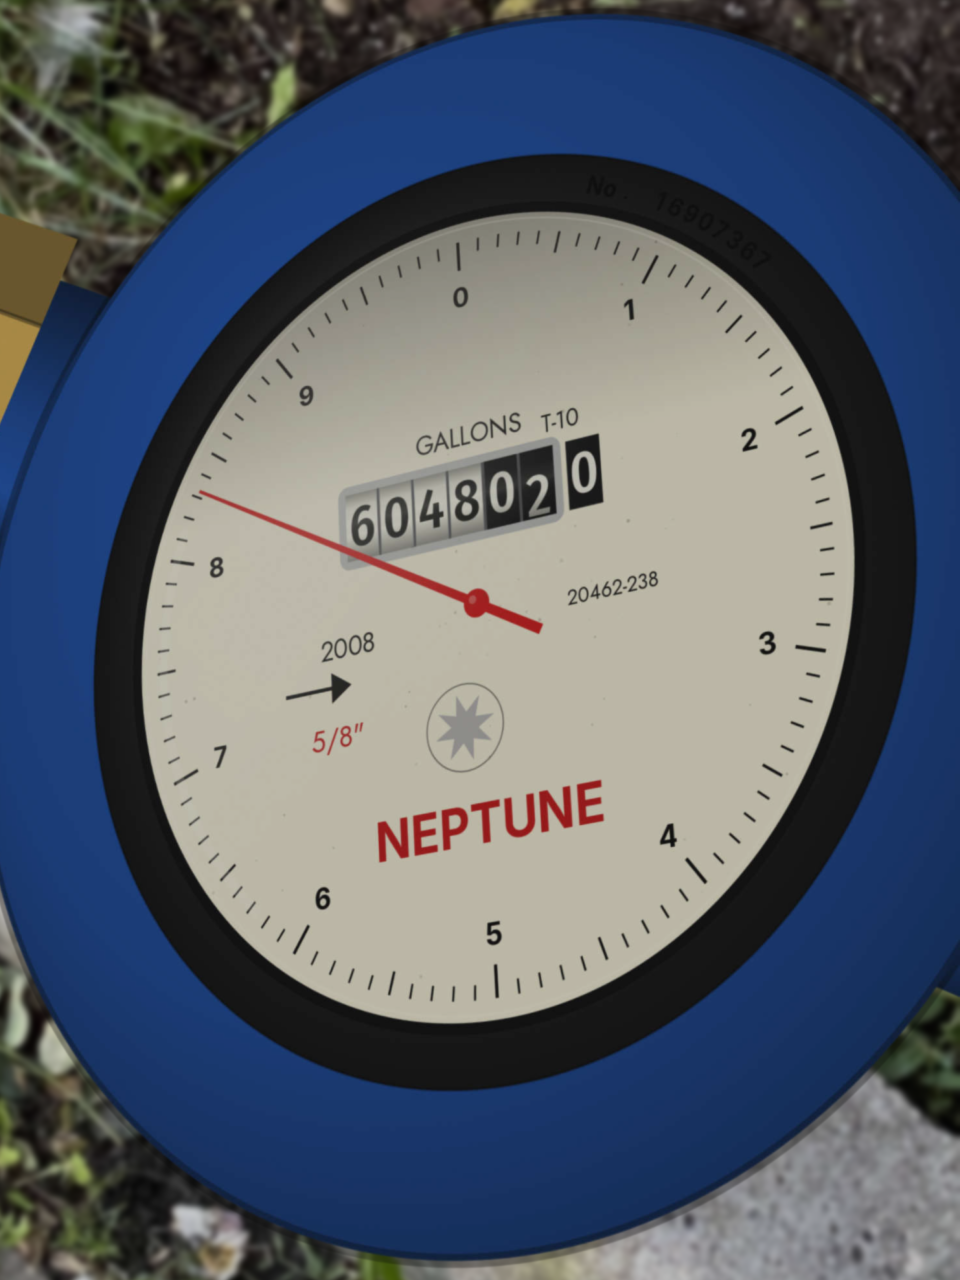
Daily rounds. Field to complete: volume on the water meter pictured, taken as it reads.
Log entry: 6048018.3 gal
